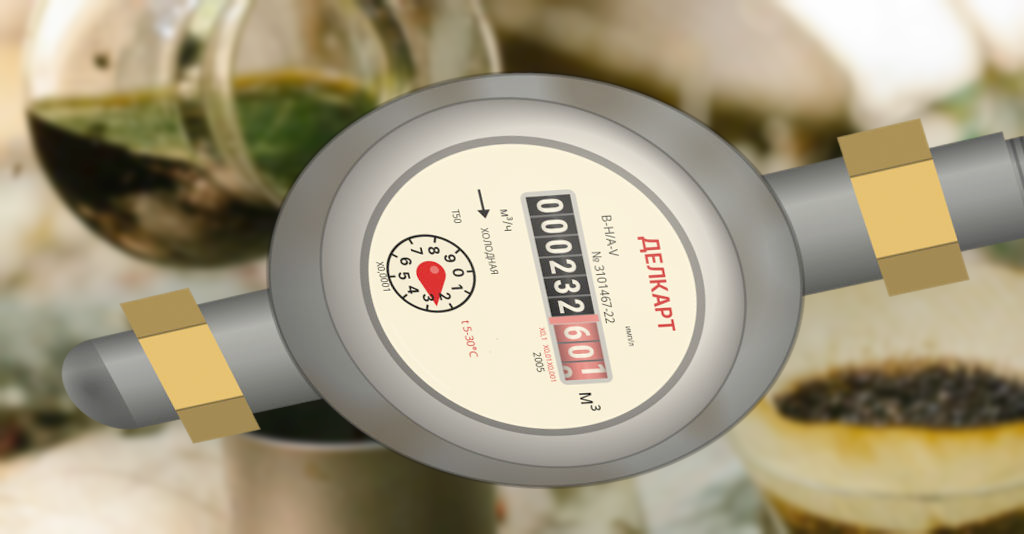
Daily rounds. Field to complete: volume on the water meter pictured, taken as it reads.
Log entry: 232.6012 m³
